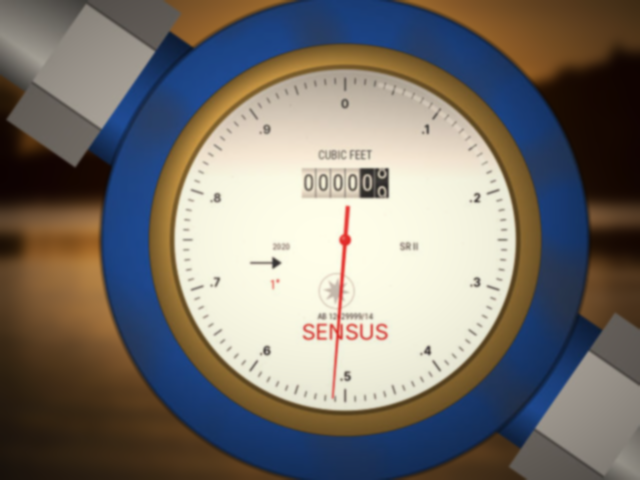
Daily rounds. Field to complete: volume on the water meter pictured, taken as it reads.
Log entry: 8.51 ft³
